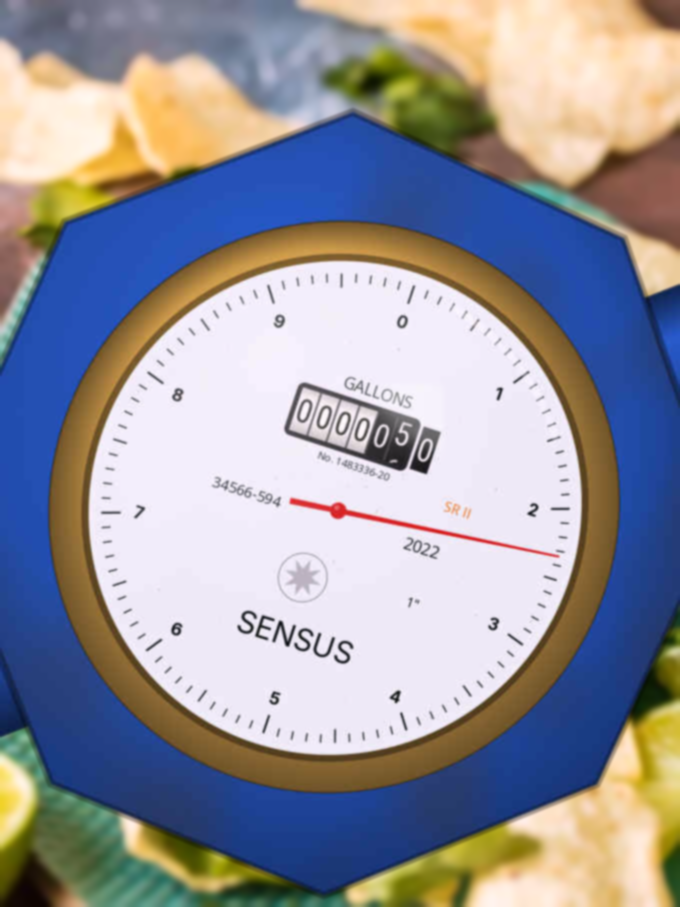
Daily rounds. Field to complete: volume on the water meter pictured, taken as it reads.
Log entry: 52.3 gal
